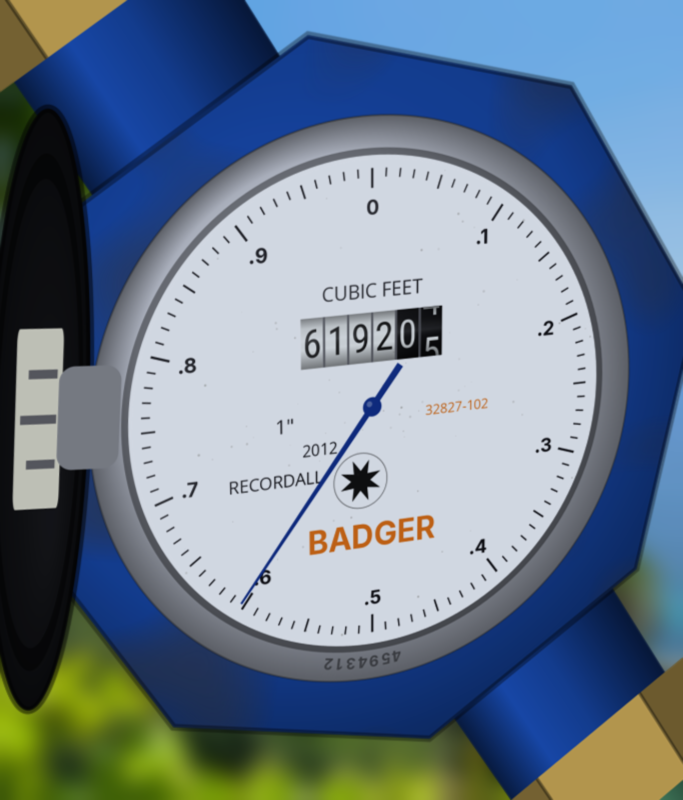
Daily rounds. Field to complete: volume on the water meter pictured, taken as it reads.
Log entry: 619204.60 ft³
